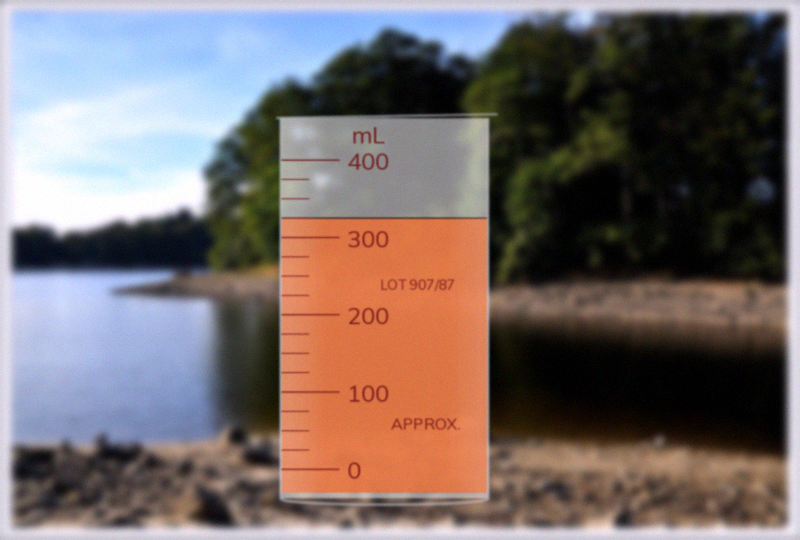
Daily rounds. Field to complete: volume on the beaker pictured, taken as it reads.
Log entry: 325 mL
